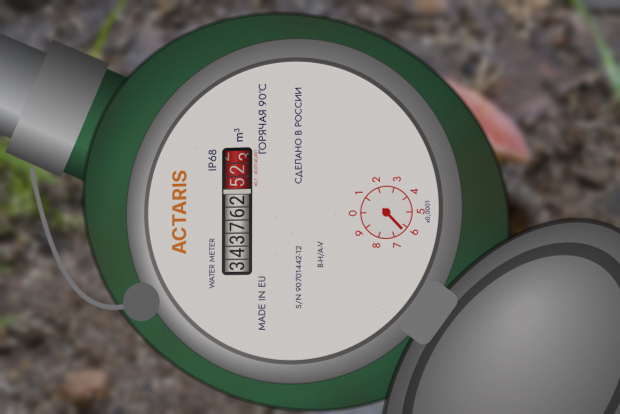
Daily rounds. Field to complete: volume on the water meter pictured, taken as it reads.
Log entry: 343762.5226 m³
